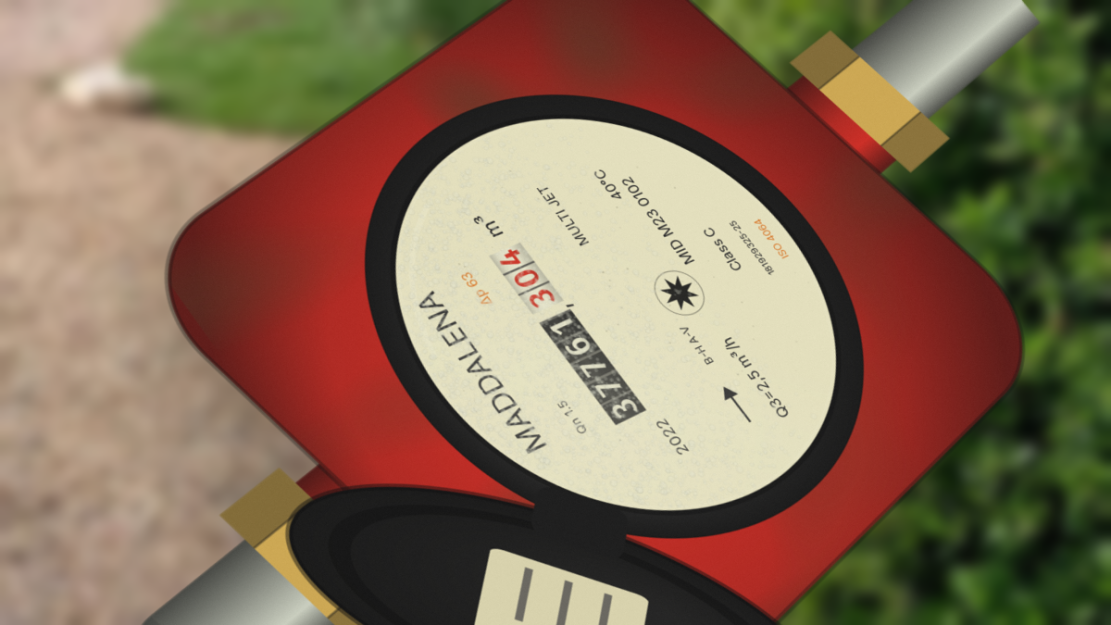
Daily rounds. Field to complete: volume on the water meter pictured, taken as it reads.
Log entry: 37761.304 m³
